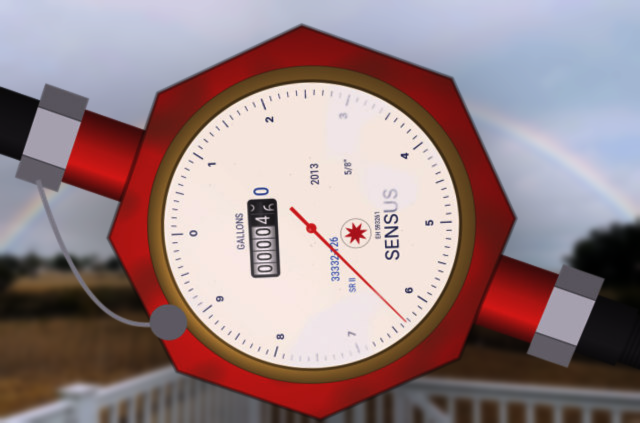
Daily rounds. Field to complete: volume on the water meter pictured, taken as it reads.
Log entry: 456.3 gal
